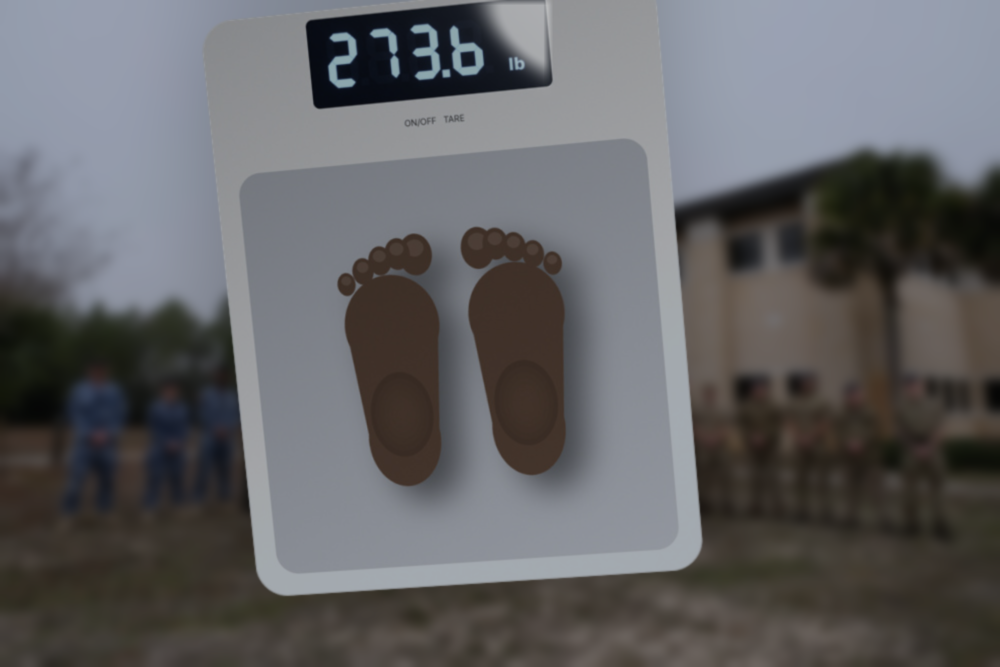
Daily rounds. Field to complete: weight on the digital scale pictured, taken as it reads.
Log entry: 273.6 lb
